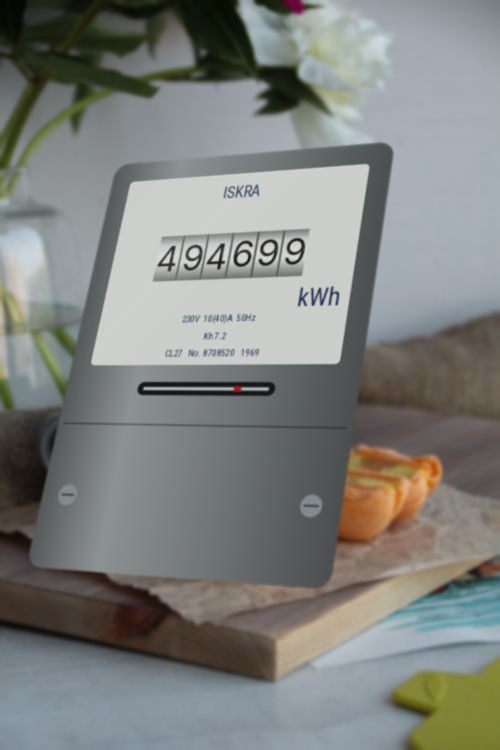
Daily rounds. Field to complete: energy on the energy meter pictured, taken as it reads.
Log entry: 494699 kWh
